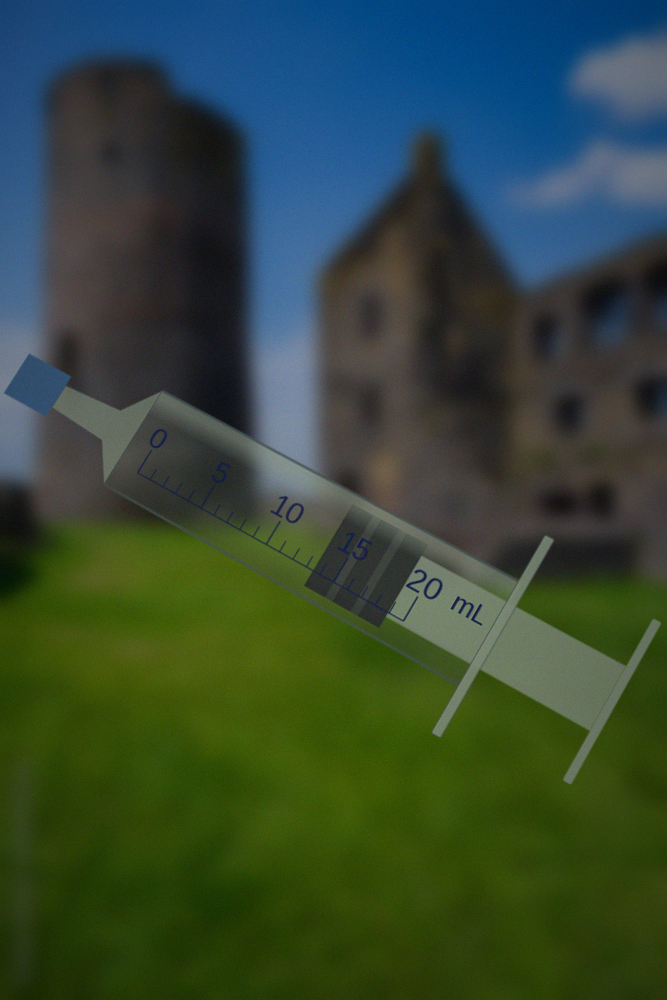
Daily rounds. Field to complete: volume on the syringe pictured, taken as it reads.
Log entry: 13.5 mL
